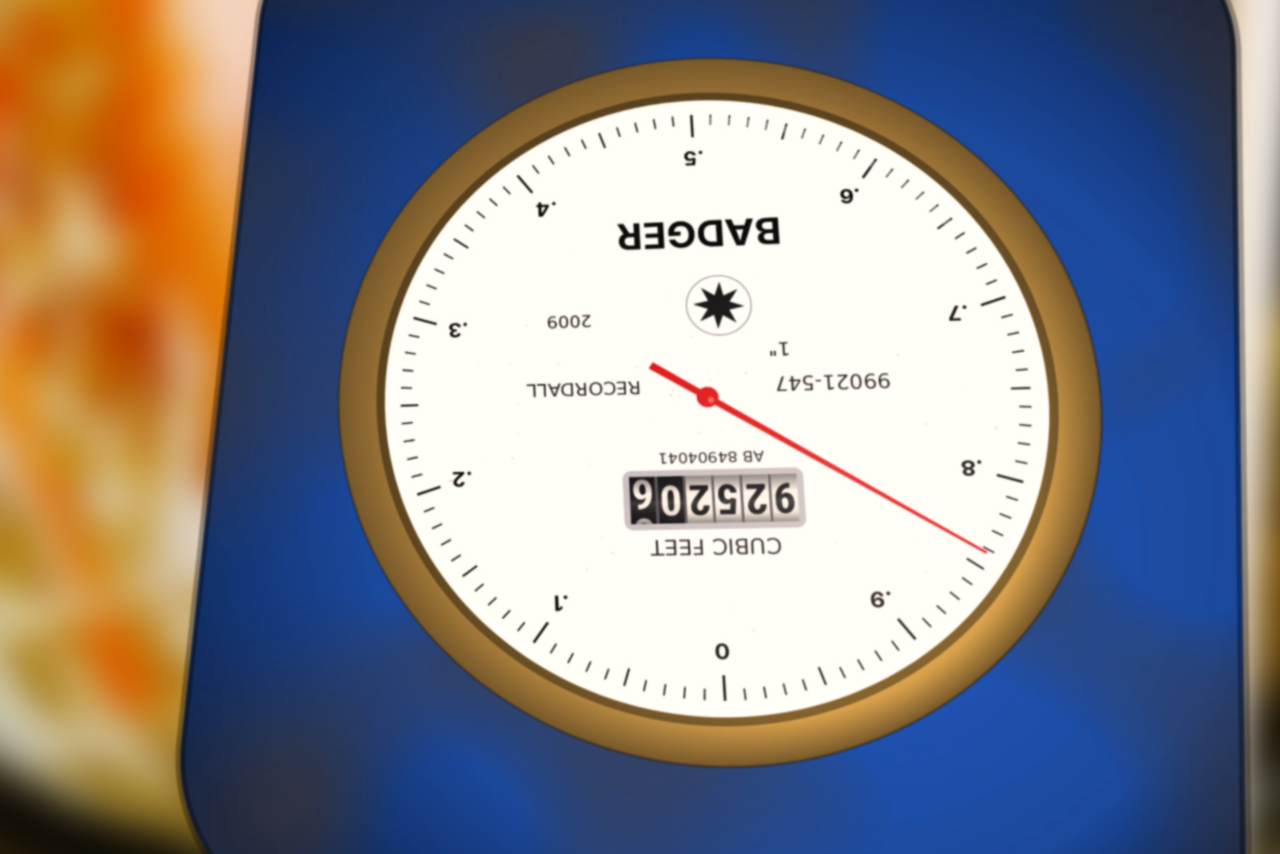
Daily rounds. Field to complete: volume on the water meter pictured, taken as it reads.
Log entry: 925205.84 ft³
